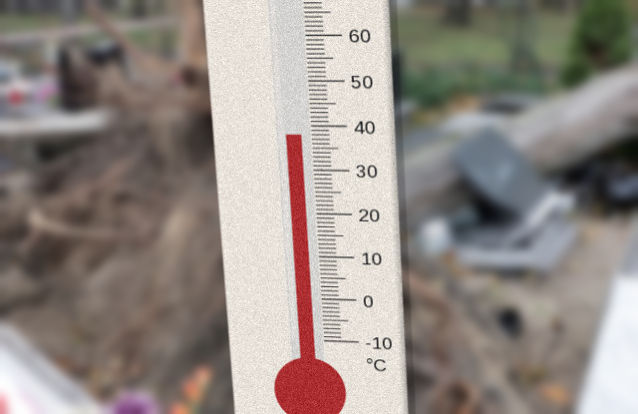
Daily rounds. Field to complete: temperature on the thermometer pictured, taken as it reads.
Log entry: 38 °C
